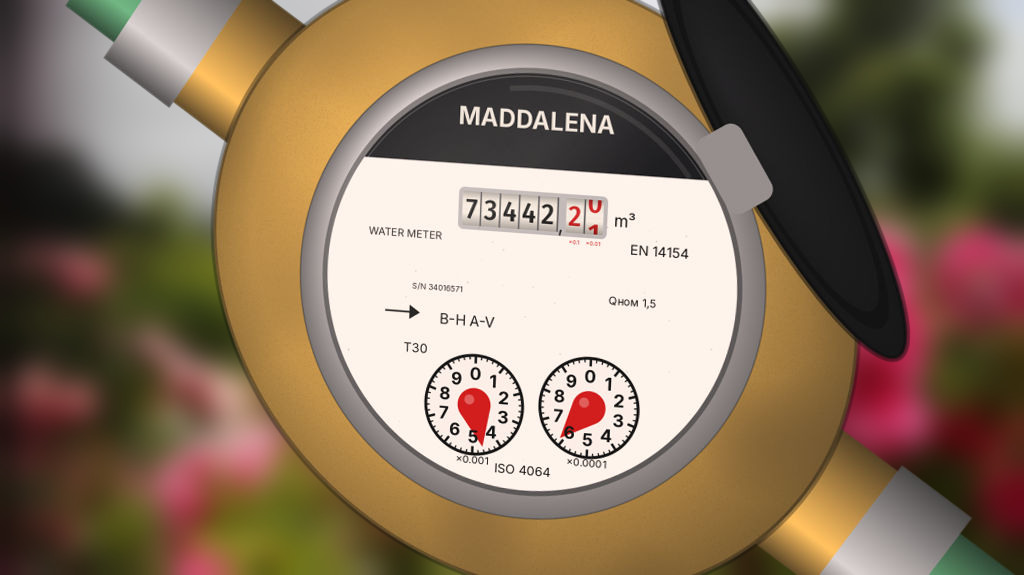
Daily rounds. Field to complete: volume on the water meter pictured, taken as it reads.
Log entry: 73442.2046 m³
